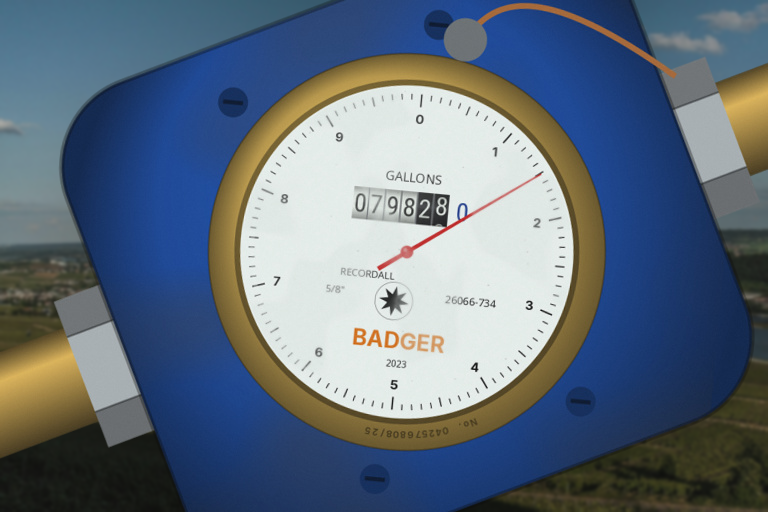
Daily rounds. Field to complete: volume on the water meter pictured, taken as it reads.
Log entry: 798281.5 gal
